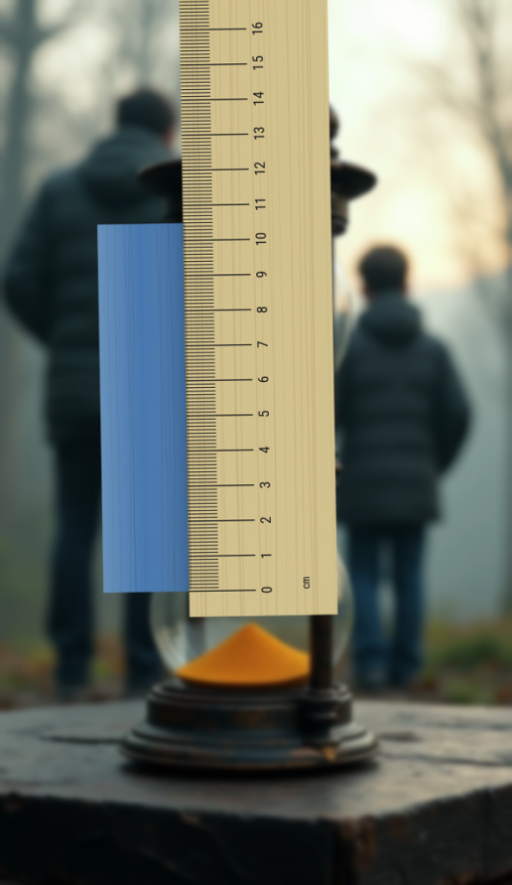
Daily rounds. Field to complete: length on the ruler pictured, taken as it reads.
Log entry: 10.5 cm
